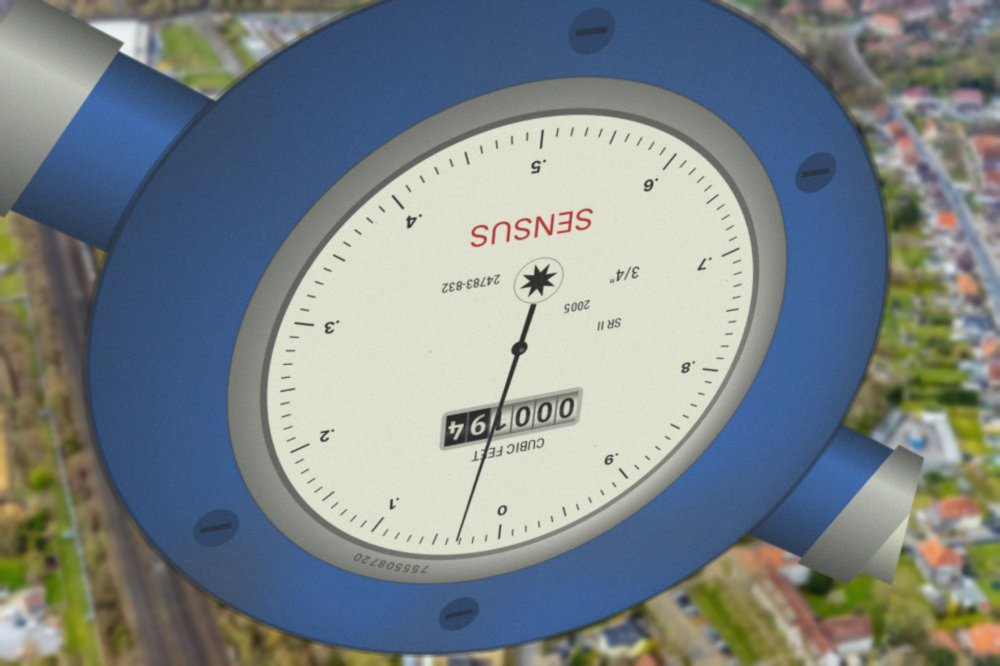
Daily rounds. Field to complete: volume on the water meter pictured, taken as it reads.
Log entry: 194.03 ft³
